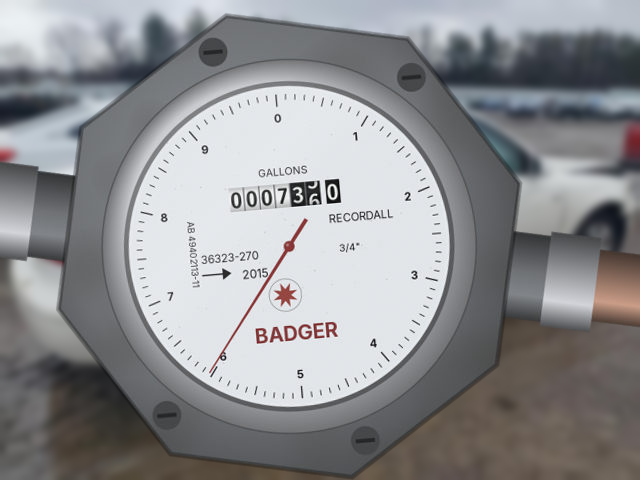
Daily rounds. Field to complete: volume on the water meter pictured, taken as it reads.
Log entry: 7356.0 gal
